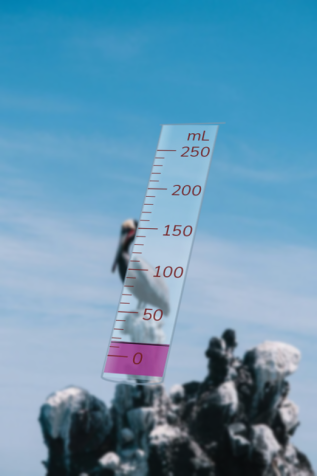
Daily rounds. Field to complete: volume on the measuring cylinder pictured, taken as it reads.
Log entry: 15 mL
